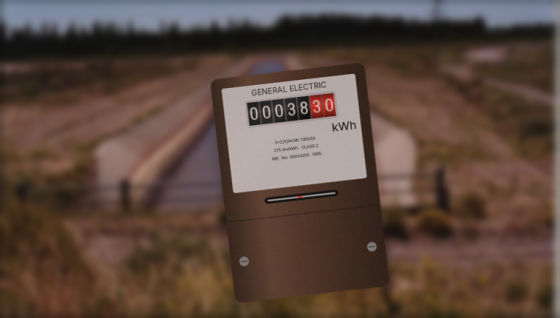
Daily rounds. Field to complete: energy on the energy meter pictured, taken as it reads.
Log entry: 38.30 kWh
